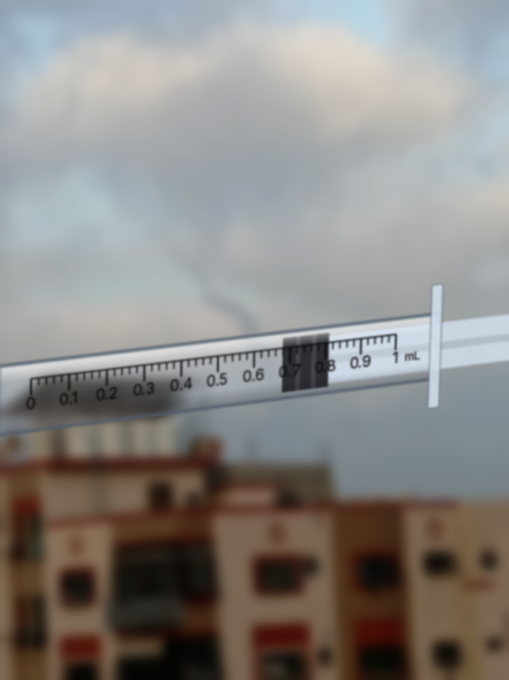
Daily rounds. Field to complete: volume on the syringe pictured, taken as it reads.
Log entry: 0.68 mL
